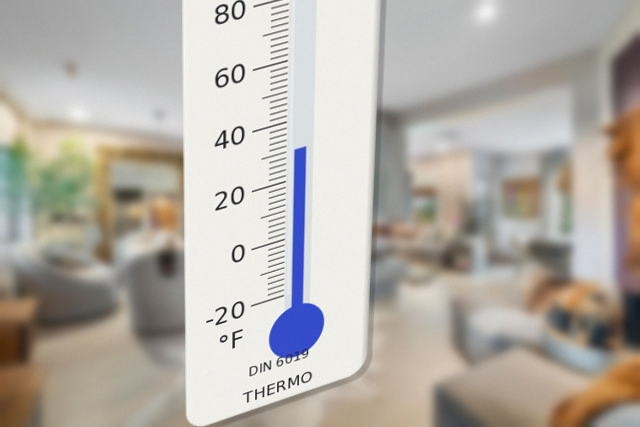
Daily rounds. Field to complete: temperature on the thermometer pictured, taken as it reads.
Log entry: 30 °F
